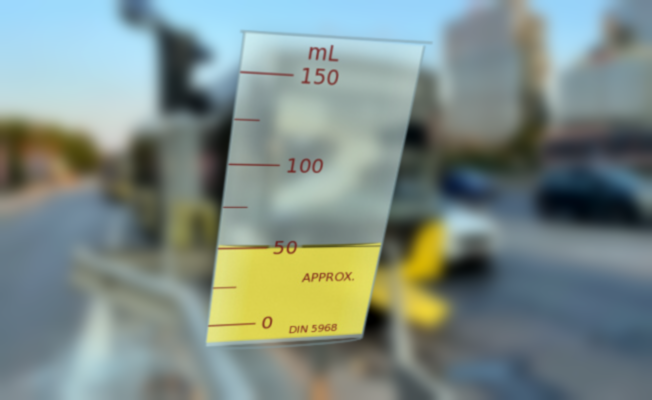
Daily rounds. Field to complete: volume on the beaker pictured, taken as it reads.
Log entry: 50 mL
